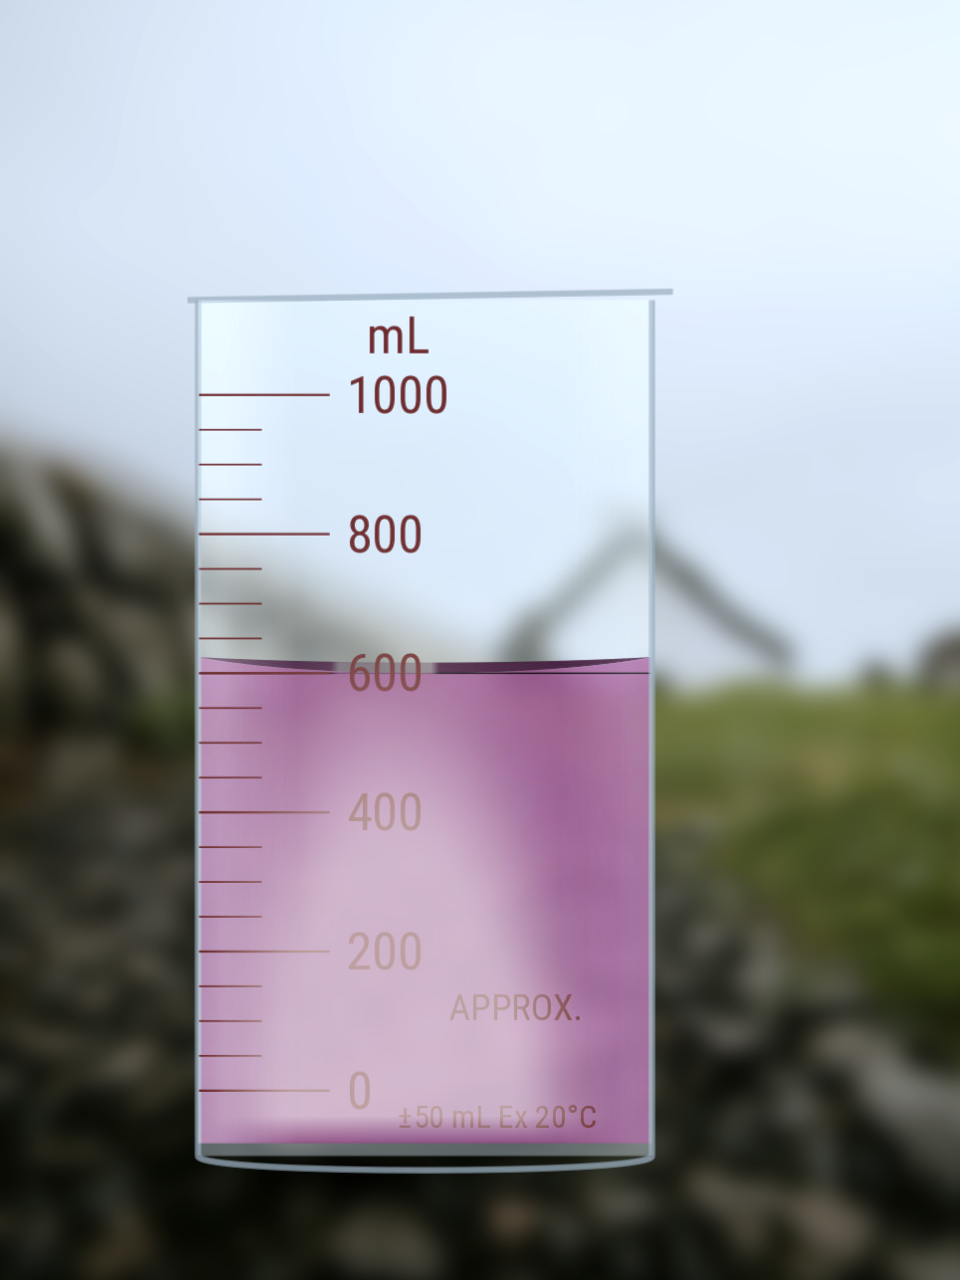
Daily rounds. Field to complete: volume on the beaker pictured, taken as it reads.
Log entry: 600 mL
